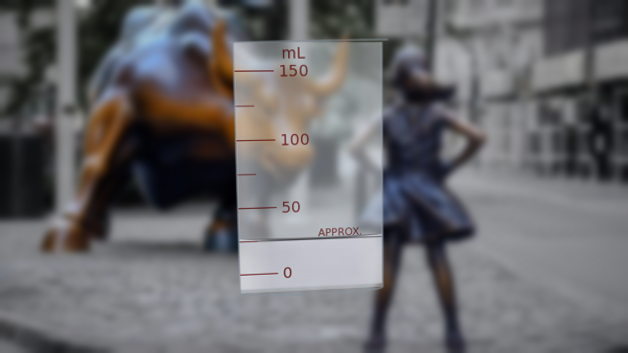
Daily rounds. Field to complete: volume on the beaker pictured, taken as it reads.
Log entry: 25 mL
